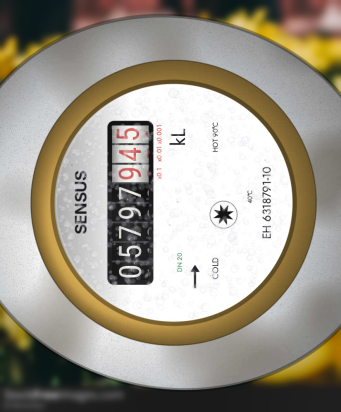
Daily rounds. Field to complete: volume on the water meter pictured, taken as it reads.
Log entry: 5797.945 kL
